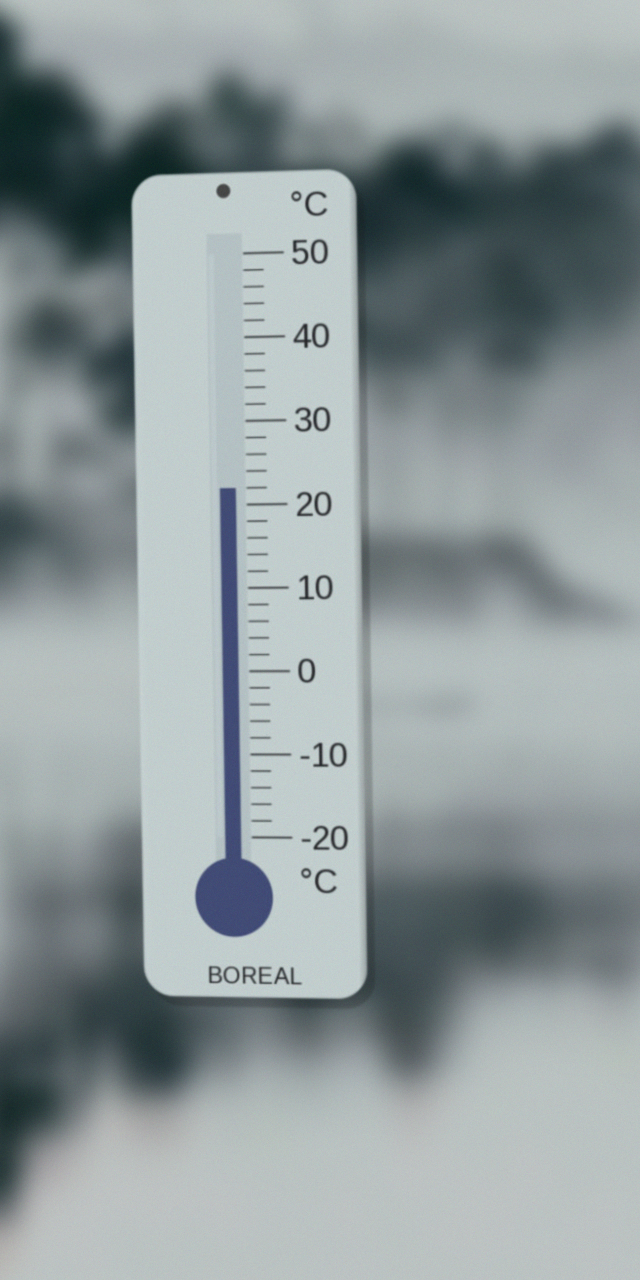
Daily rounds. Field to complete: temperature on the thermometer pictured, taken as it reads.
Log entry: 22 °C
